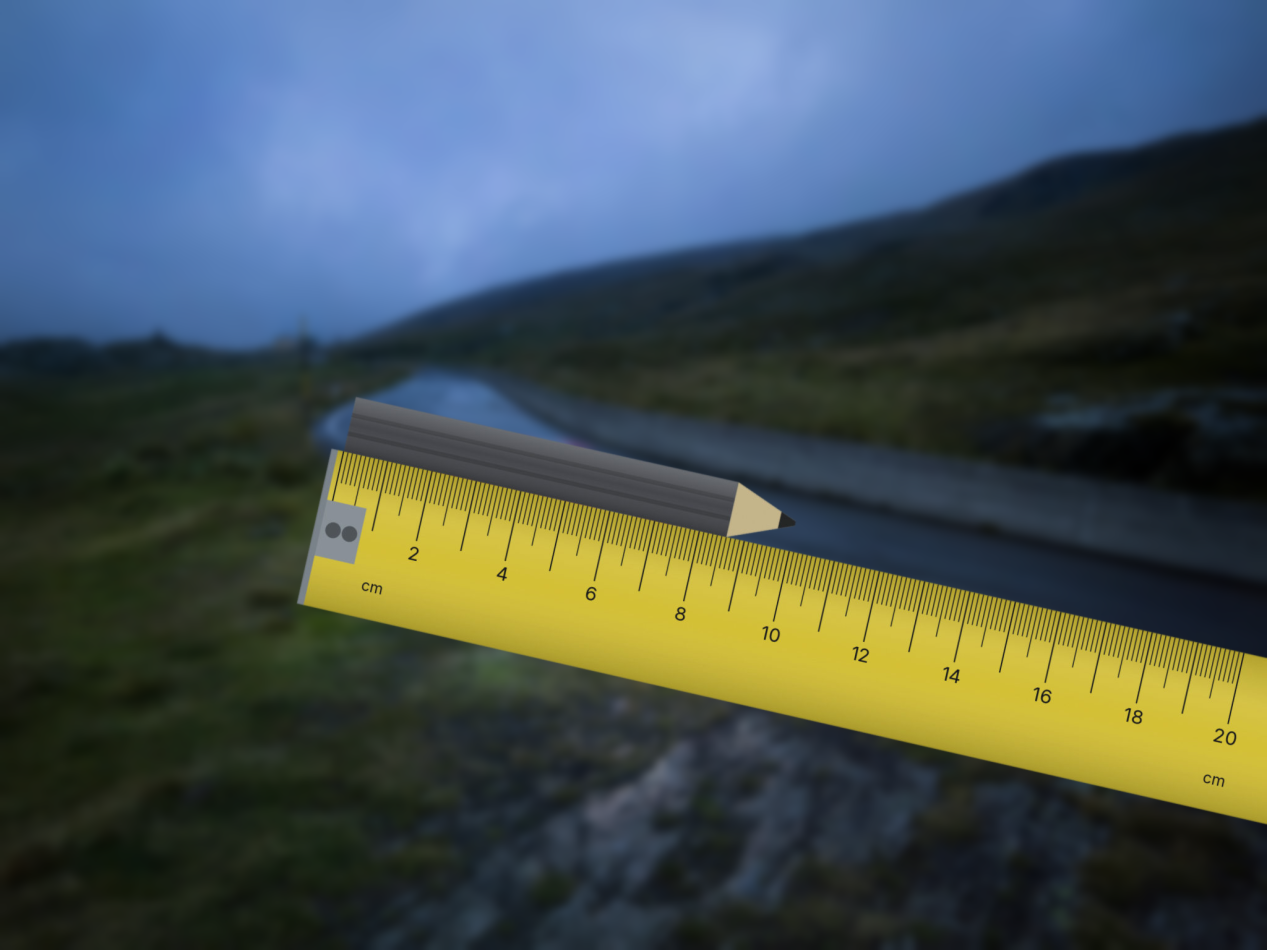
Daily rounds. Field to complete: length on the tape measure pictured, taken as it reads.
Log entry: 10 cm
